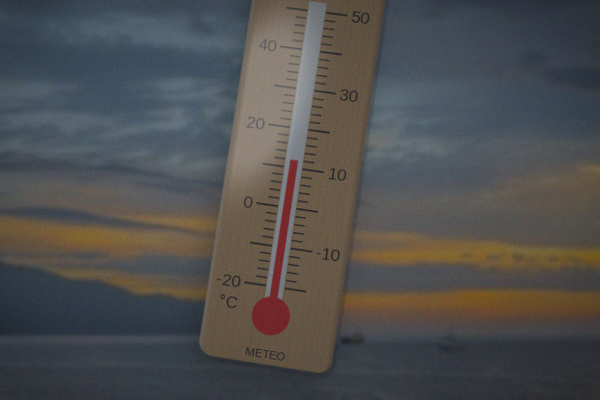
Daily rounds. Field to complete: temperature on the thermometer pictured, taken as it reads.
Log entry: 12 °C
